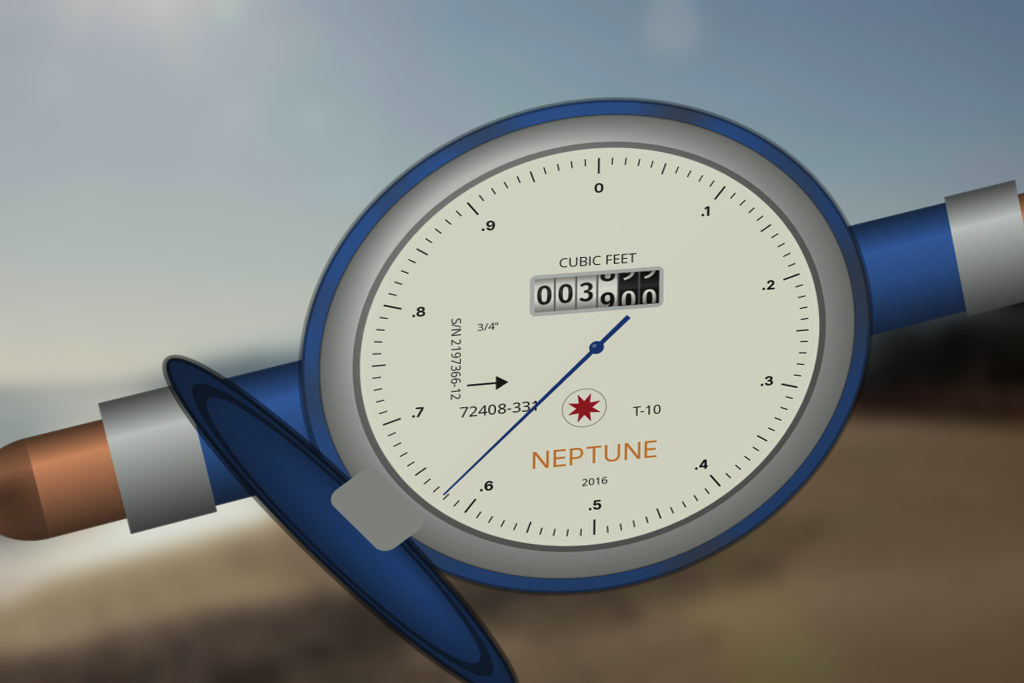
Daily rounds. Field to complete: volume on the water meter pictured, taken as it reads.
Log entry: 3899.62 ft³
